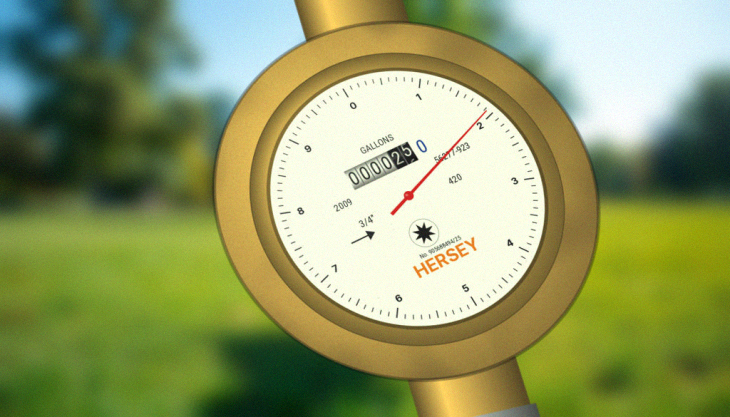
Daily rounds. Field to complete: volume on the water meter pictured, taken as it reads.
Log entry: 251.9 gal
